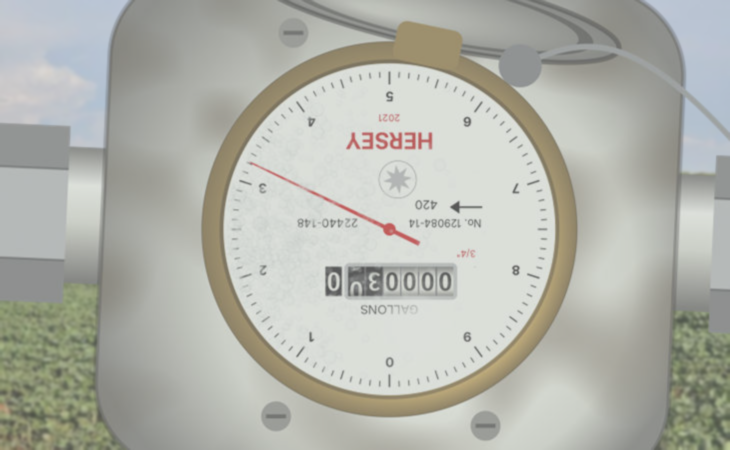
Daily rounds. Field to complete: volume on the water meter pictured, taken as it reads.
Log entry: 303.2 gal
